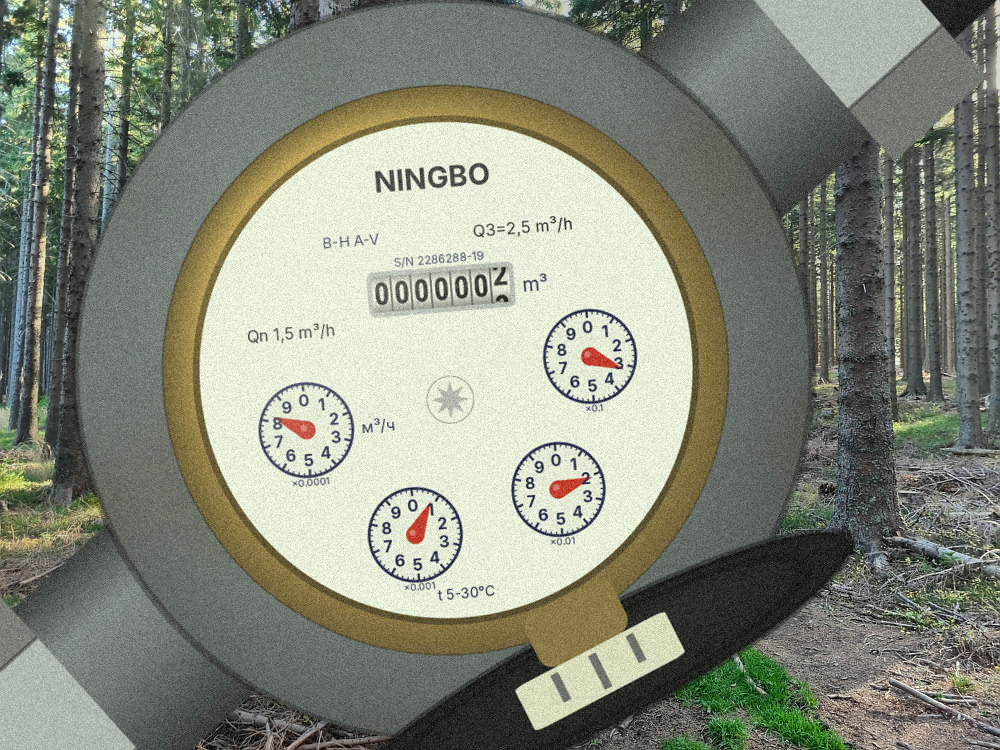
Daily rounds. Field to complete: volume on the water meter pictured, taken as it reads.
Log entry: 2.3208 m³
